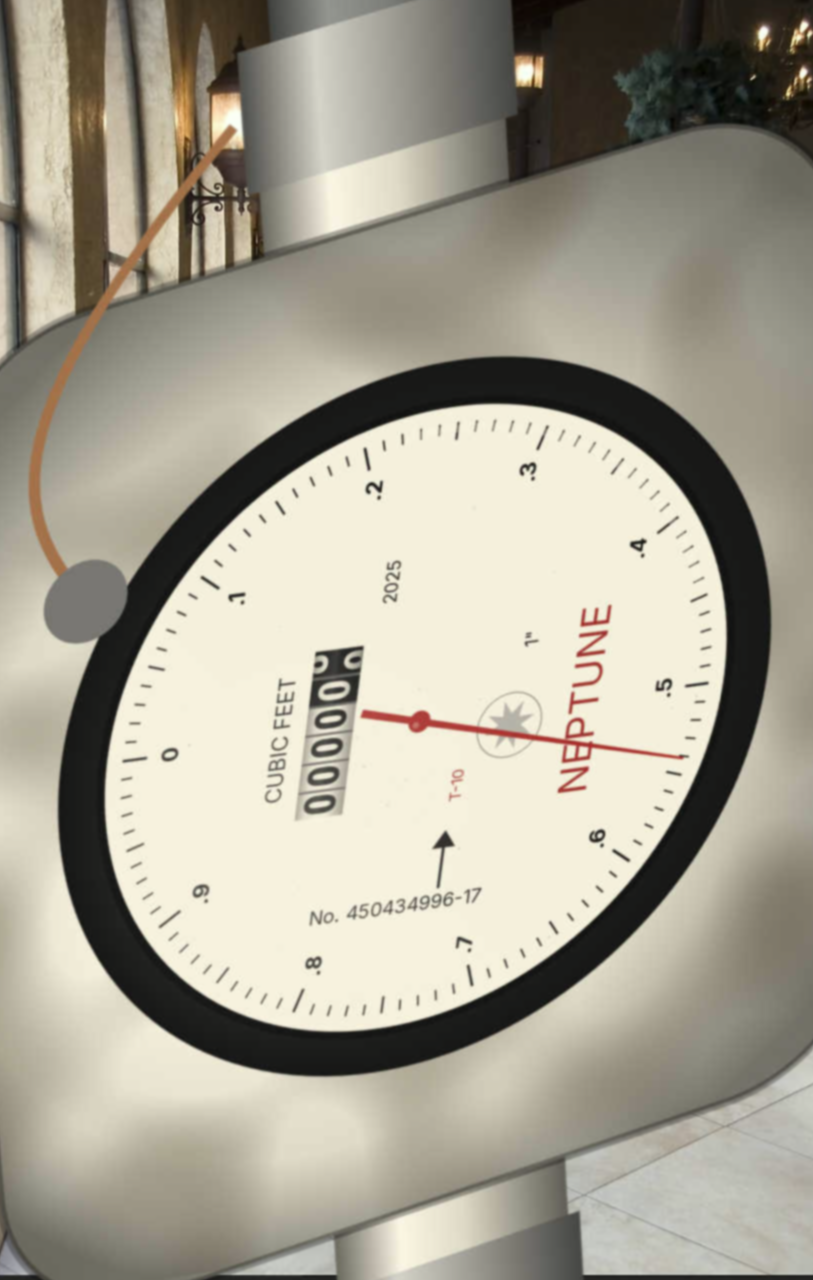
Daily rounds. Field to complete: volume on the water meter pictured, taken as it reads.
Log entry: 8.54 ft³
